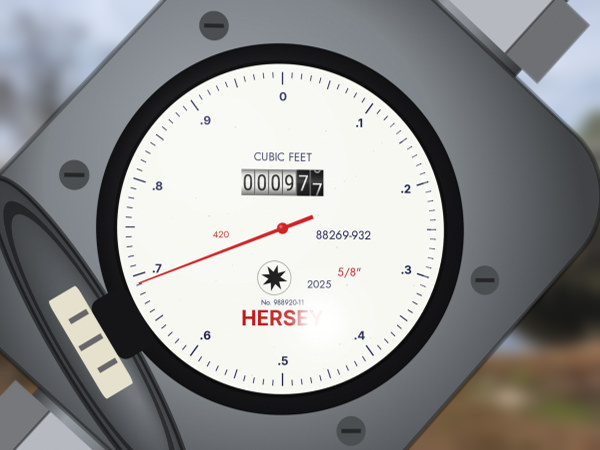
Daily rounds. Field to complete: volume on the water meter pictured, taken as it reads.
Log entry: 976.69 ft³
